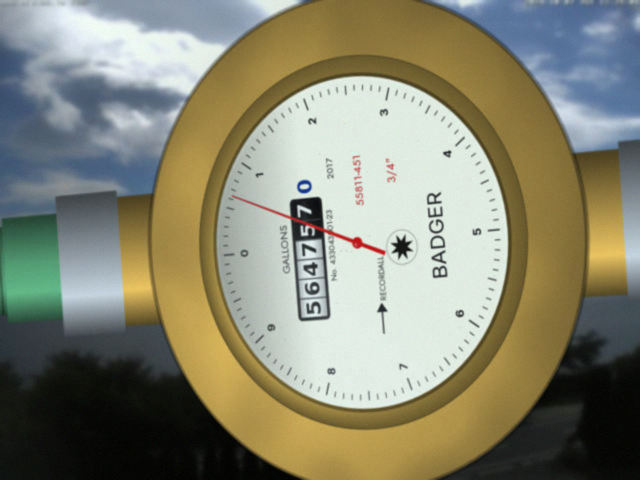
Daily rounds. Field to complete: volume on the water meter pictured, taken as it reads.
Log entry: 5647570.6 gal
